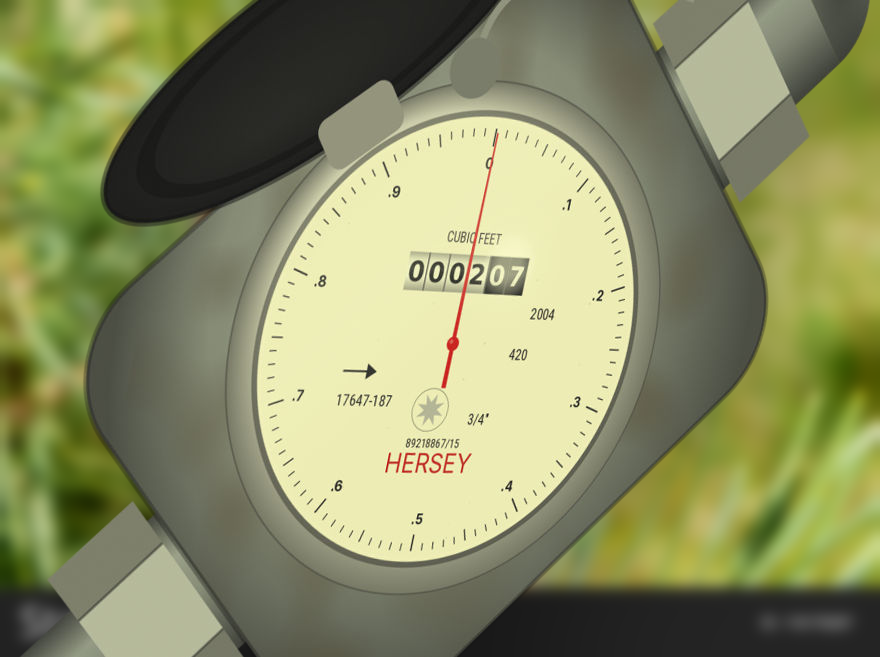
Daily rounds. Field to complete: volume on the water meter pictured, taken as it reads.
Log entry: 207.00 ft³
